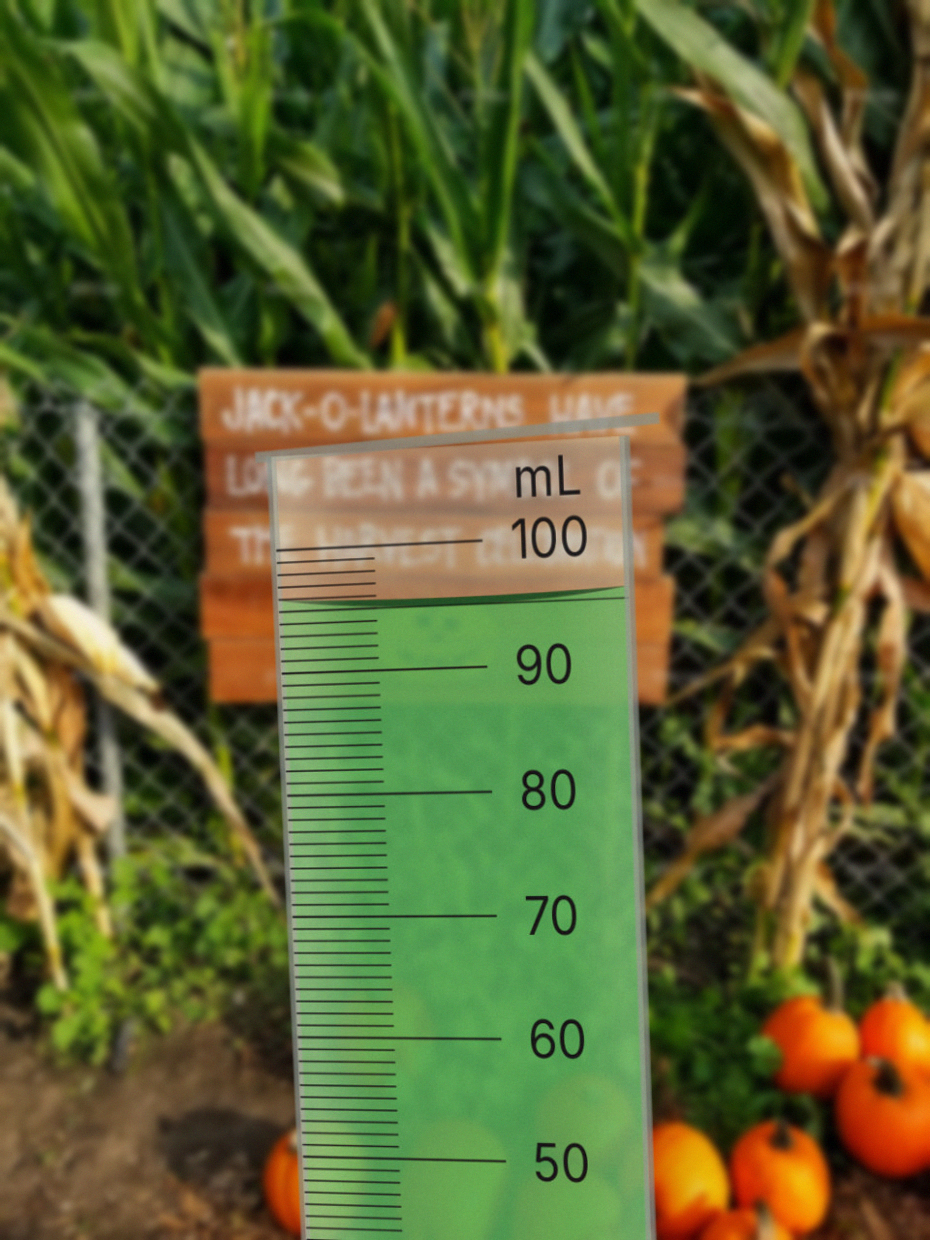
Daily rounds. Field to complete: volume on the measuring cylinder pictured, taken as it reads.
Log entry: 95 mL
